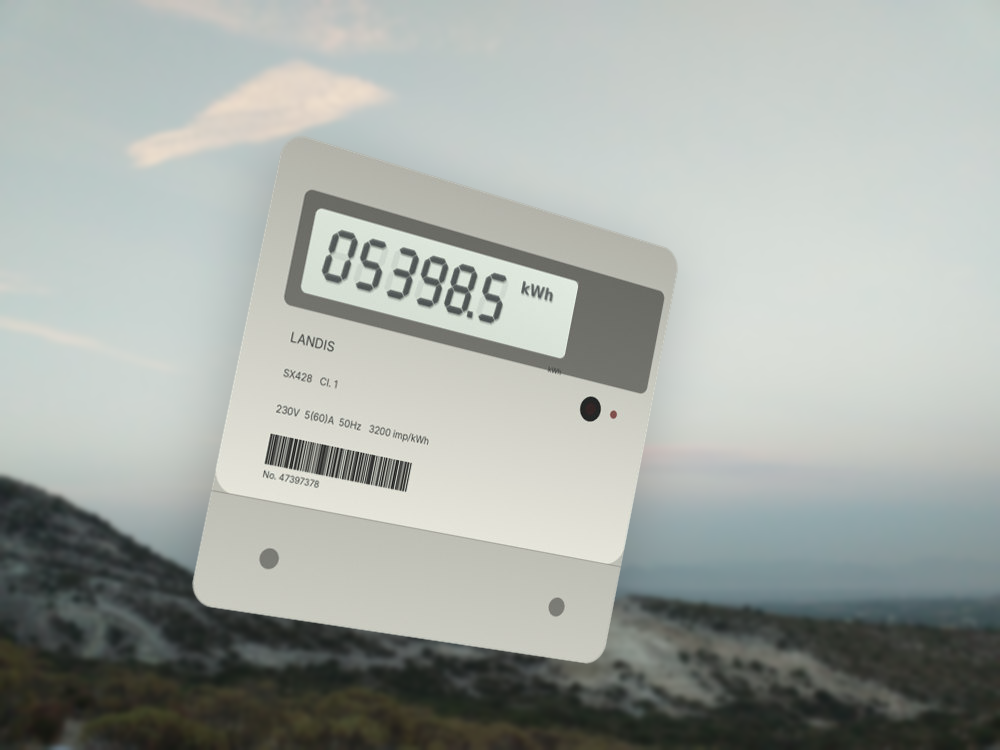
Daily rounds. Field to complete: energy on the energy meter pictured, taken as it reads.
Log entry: 5398.5 kWh
